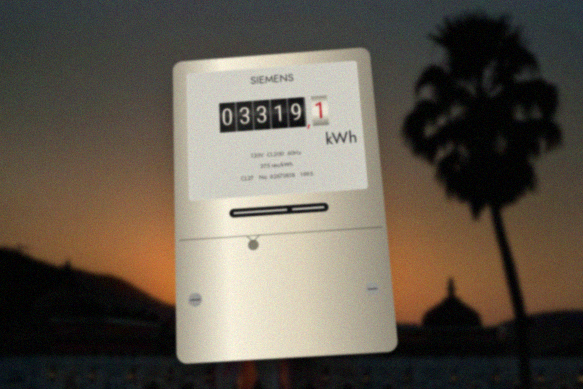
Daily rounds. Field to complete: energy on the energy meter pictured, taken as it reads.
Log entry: 3319.1 kWh
